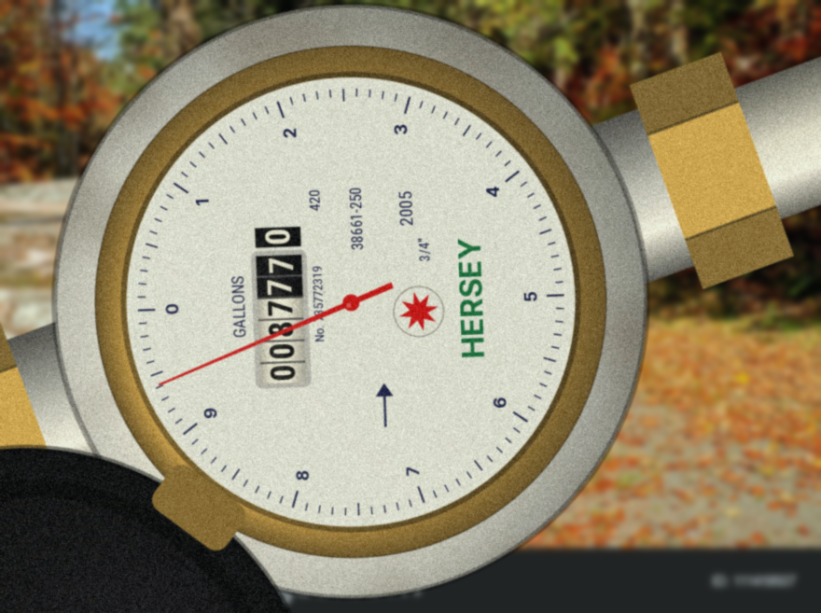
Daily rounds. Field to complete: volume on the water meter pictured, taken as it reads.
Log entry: 87769.4 gal
